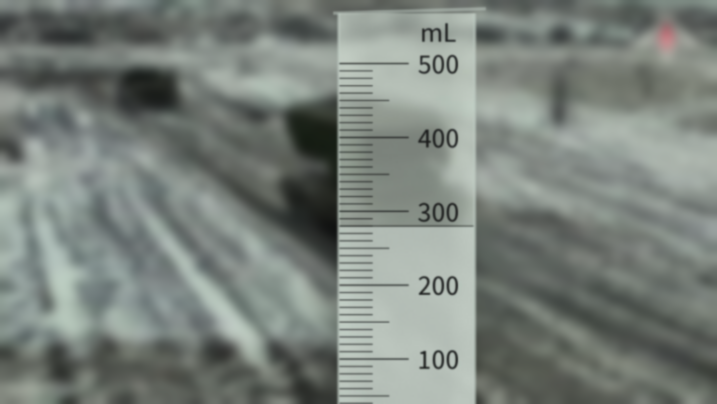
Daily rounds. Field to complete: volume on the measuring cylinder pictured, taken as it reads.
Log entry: 280 mL
